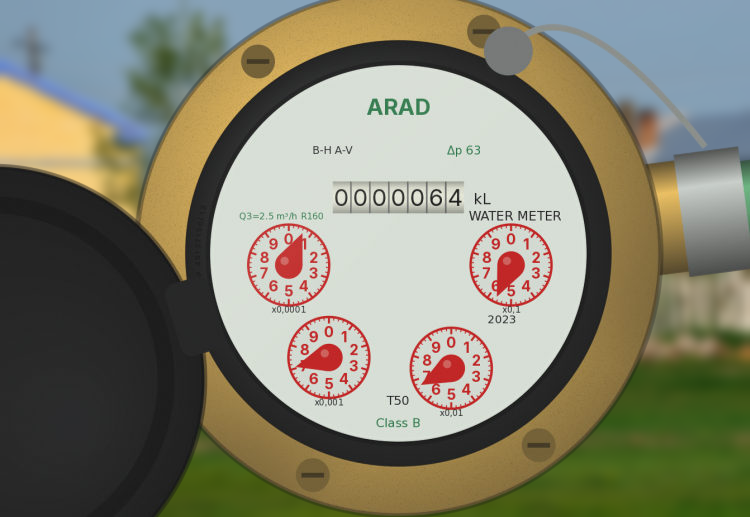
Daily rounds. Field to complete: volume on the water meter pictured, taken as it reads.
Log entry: 64.5670 kL
